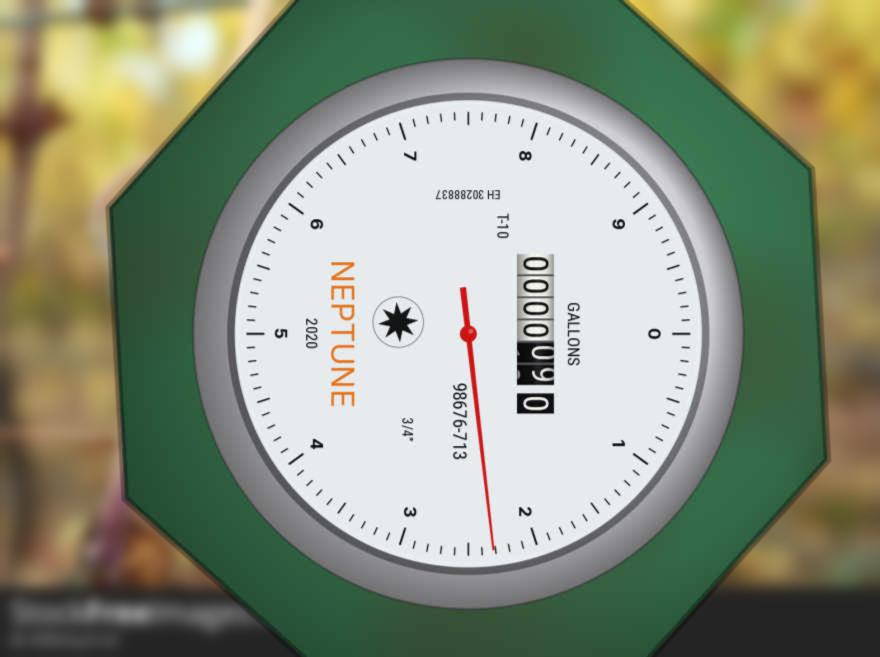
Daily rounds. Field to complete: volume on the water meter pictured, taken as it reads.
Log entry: 92.3 gal
